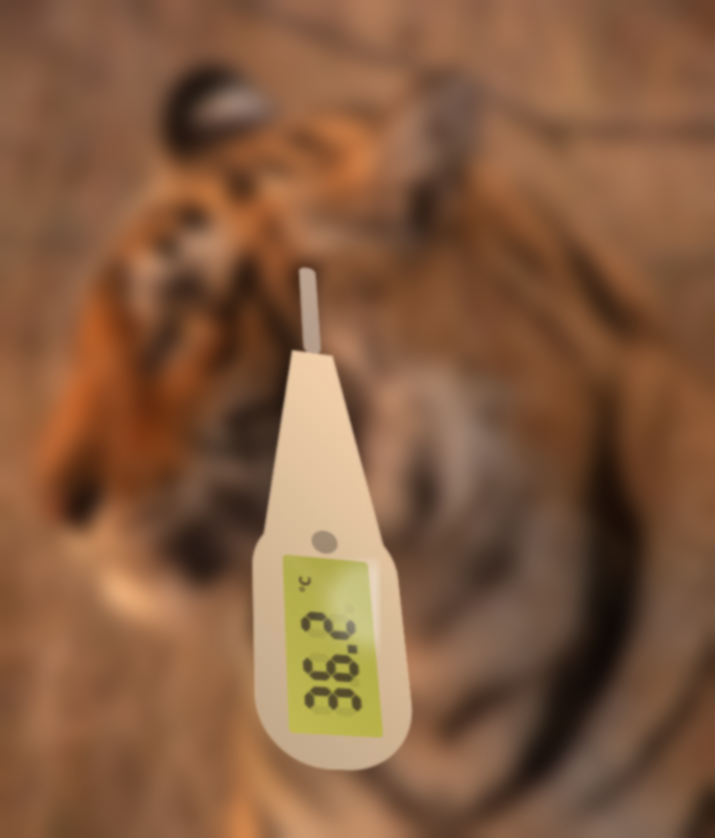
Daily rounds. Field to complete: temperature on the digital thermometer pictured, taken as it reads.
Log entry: 36.2 °C
